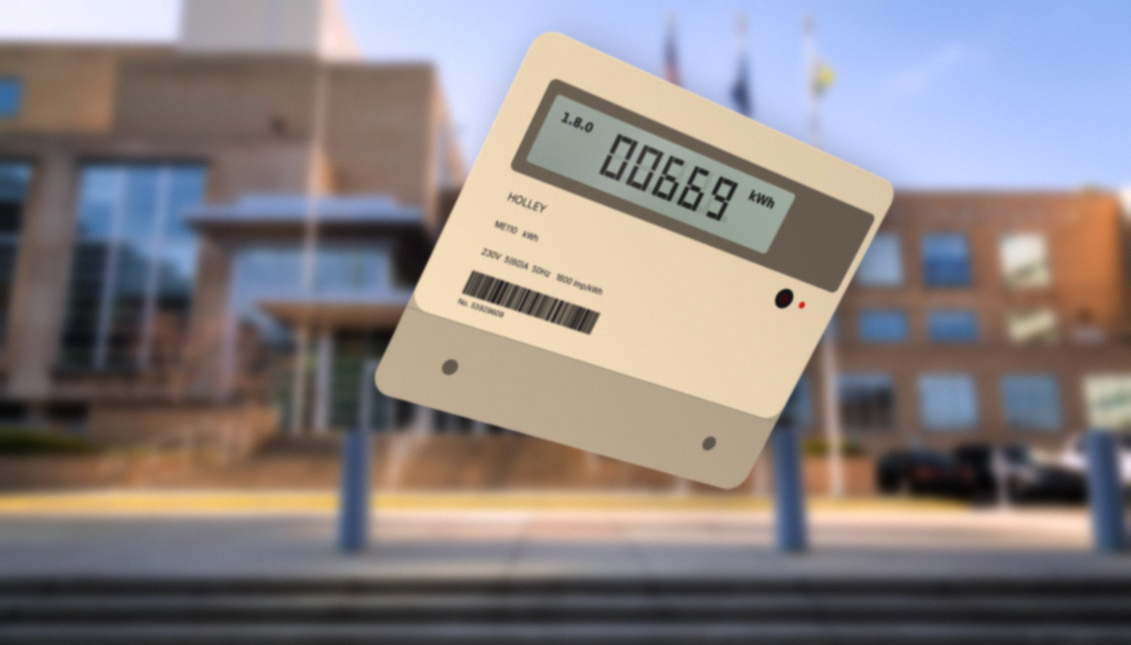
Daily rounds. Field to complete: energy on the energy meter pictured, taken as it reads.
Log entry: 669 kWh
